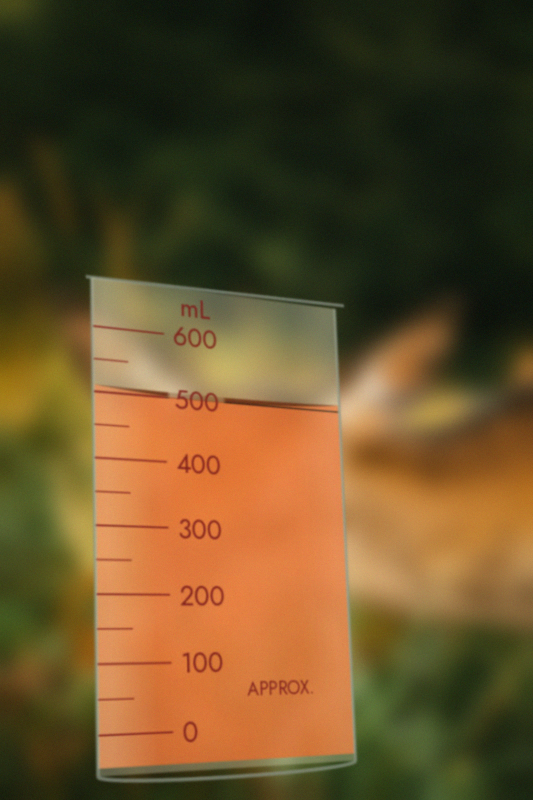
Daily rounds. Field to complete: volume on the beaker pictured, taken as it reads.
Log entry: 500 mL
